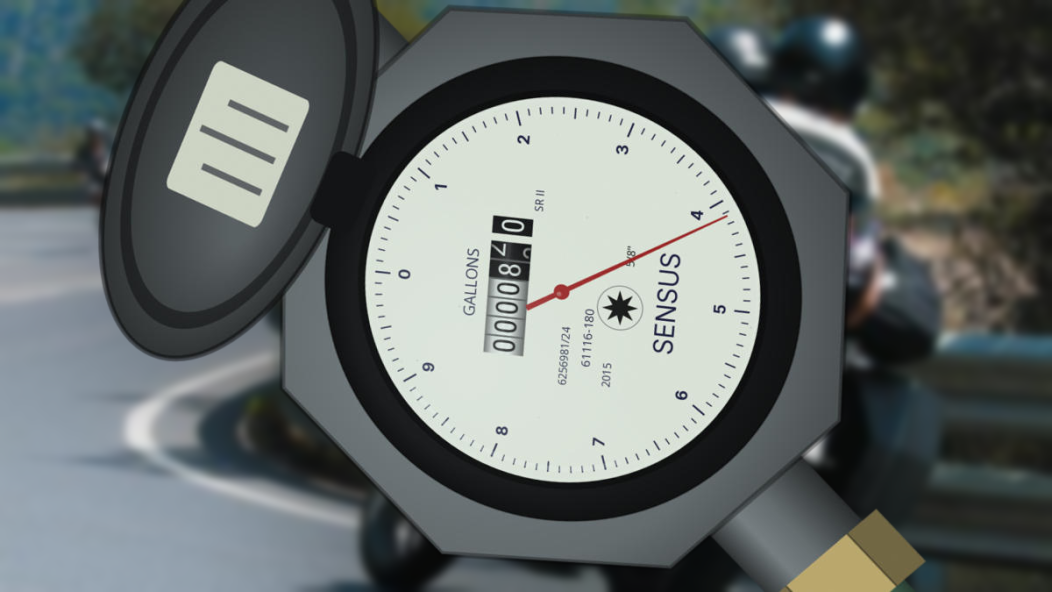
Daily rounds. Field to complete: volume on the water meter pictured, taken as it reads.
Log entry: 824.1 gal
